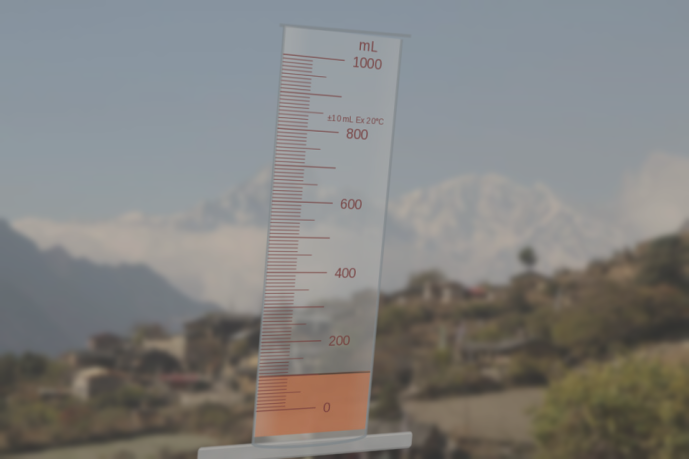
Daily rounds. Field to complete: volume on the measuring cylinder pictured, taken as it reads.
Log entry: 100 mL
